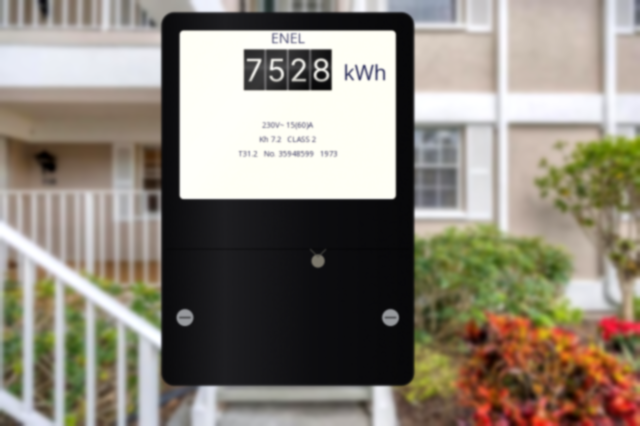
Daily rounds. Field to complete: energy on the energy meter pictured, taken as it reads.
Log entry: 7528 kWh
